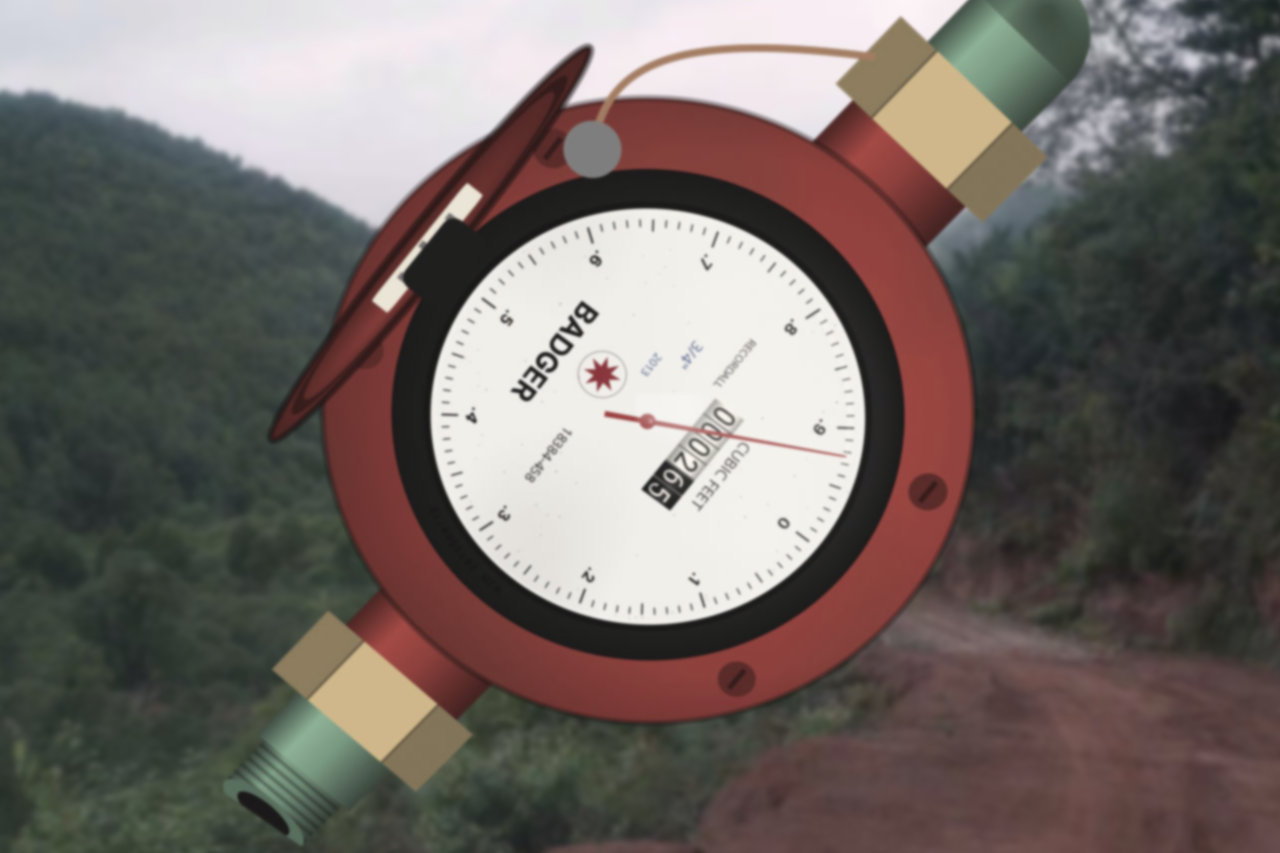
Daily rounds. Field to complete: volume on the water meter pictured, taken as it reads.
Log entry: 264.92 ft³
